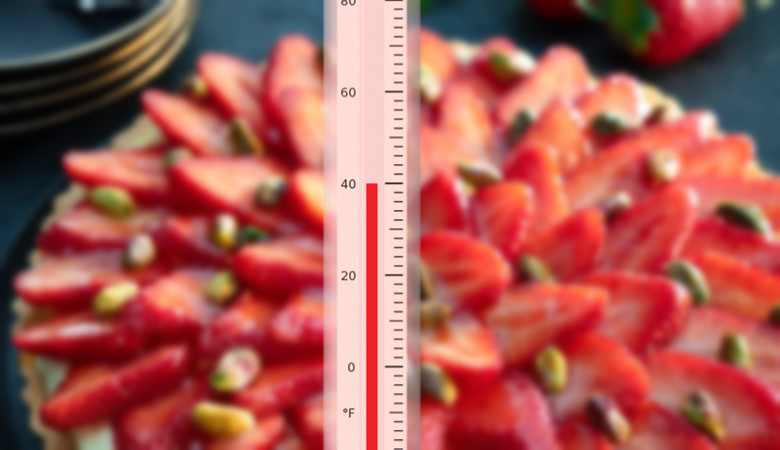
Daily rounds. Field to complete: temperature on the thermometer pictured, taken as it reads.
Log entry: 40 °F
